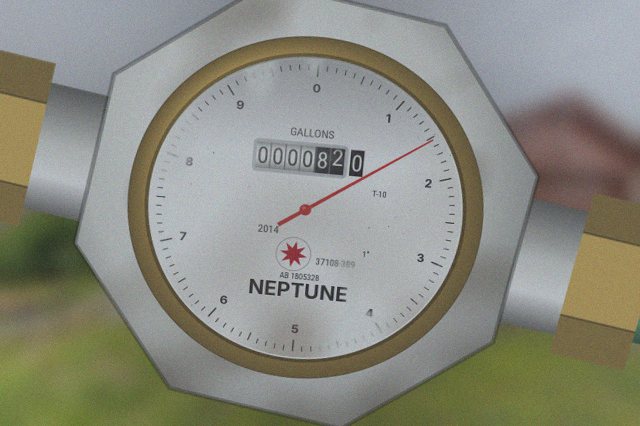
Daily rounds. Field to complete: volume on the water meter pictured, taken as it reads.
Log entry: 821.5 gal
